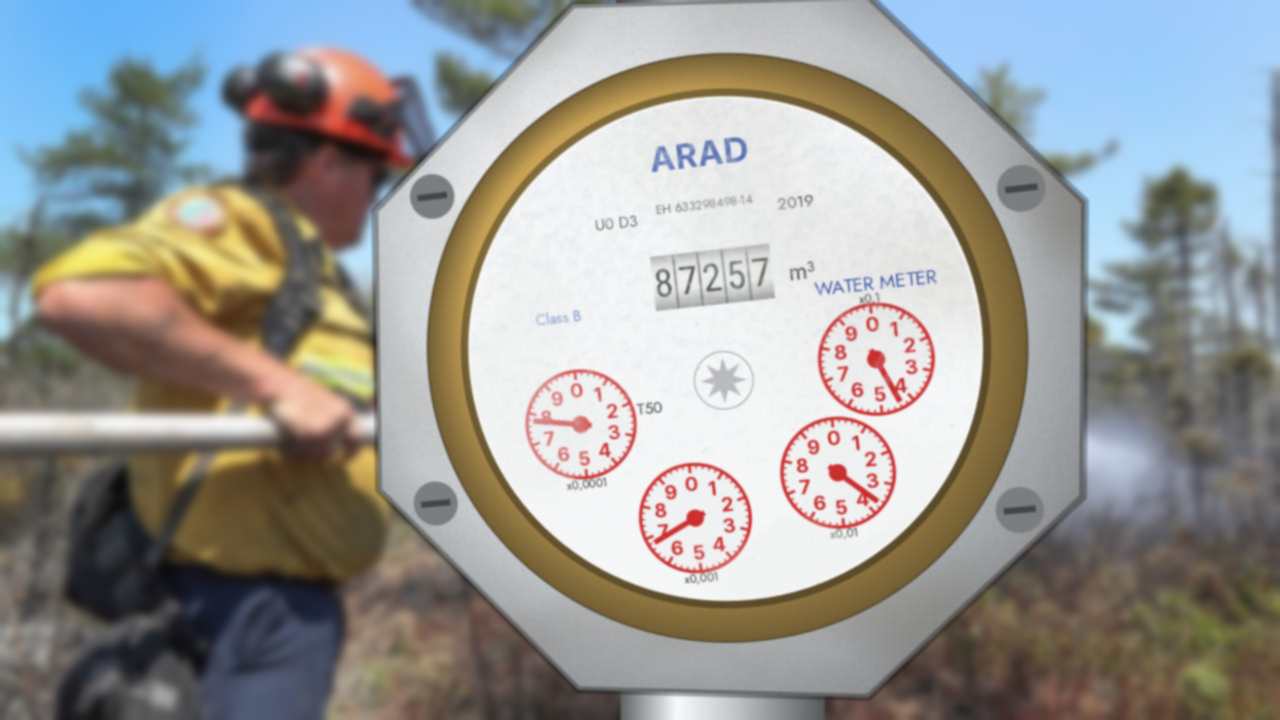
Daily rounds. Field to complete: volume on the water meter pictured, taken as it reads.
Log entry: 87257.4367 m³
